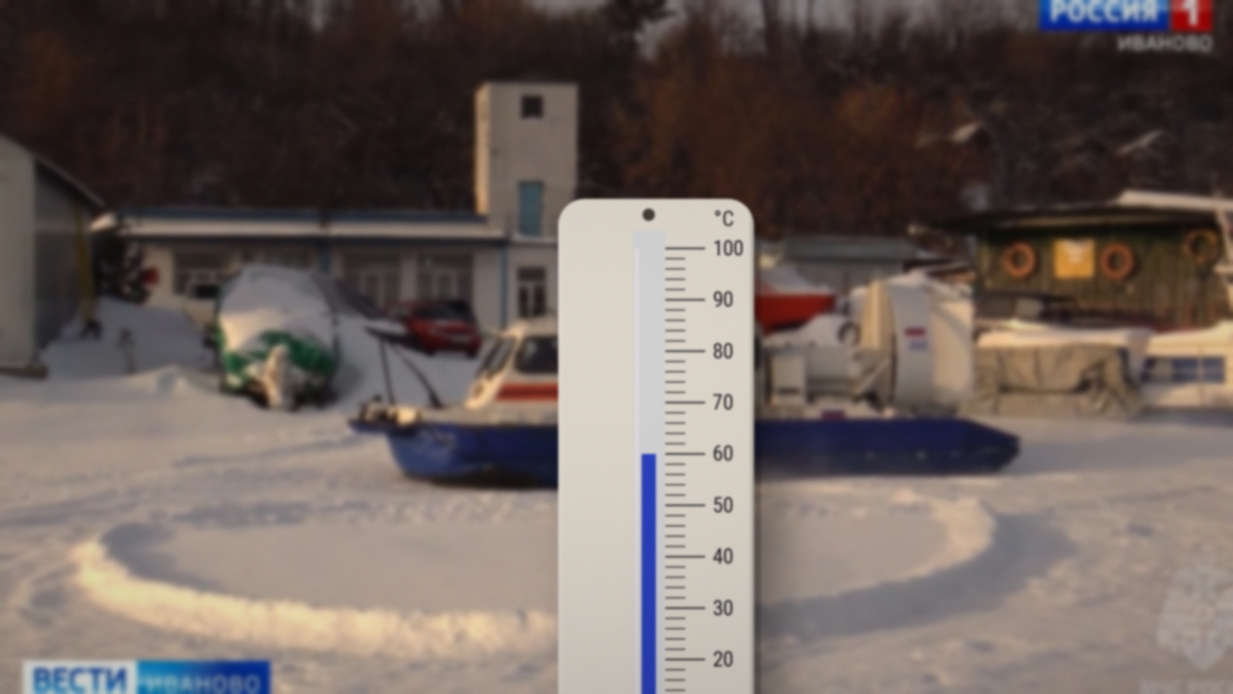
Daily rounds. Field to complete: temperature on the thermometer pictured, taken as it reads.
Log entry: 60 °C
